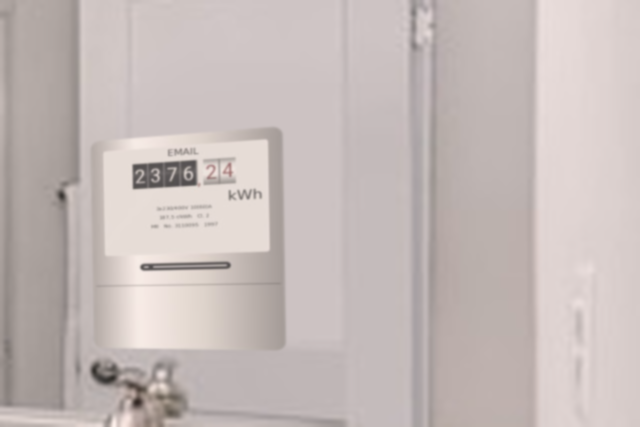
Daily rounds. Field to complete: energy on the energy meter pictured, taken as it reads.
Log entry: 2376.24 kWh
